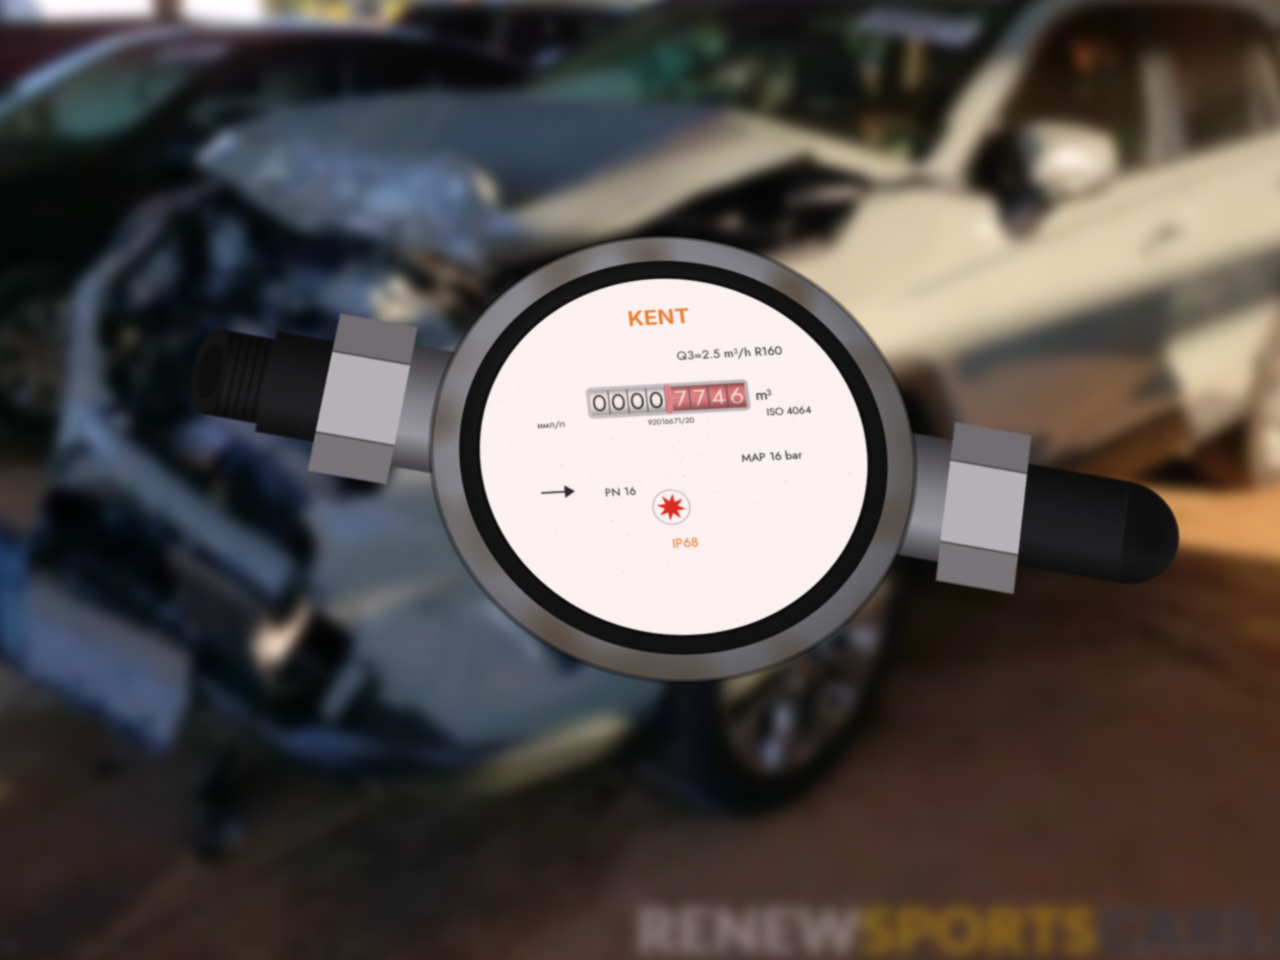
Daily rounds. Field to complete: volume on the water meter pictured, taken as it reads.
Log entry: 0.7746 m³
